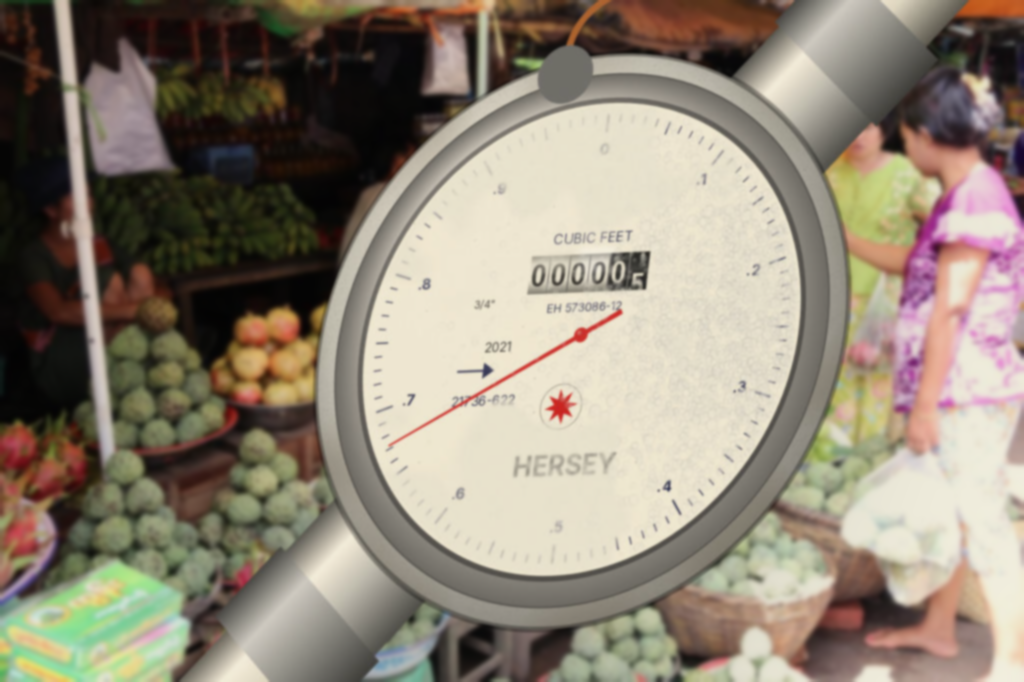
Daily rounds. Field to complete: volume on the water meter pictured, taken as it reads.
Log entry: 4.67 ft³
